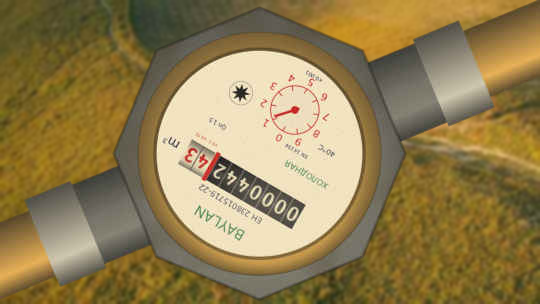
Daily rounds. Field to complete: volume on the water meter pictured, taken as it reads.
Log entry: 442.431 m³
